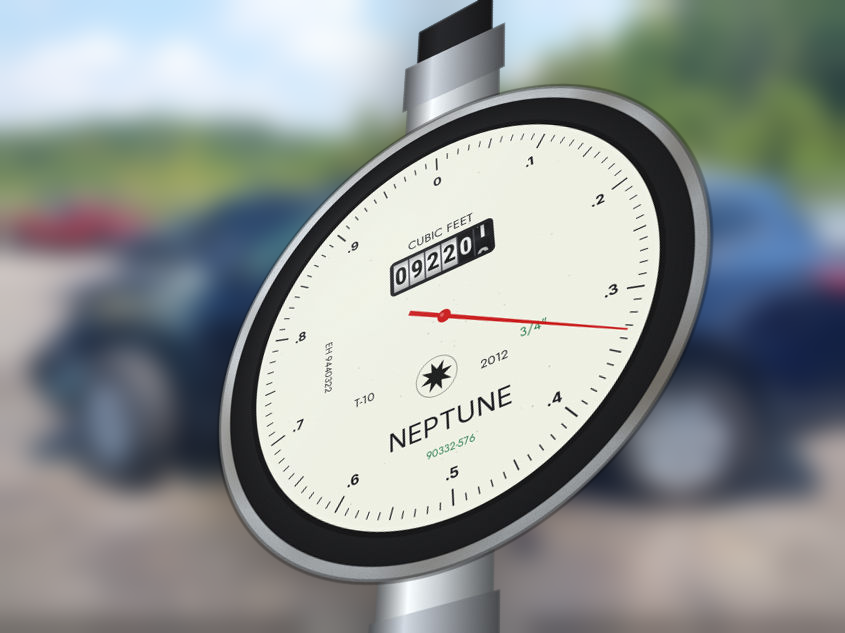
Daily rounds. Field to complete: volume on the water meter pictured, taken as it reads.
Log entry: 92201.33 ft³
